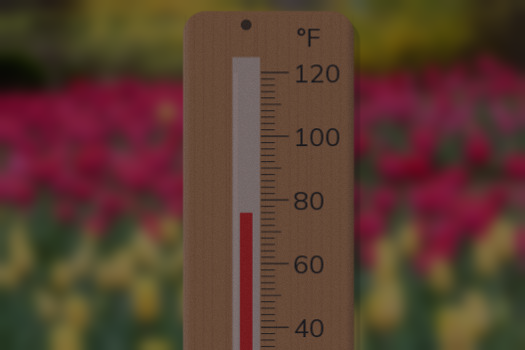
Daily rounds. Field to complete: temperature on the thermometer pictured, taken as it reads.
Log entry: 76 °F
